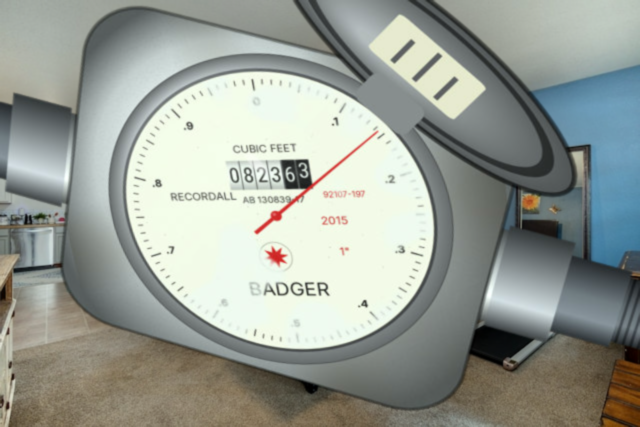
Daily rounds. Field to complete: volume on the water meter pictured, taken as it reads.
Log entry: 82363.14 ft³
